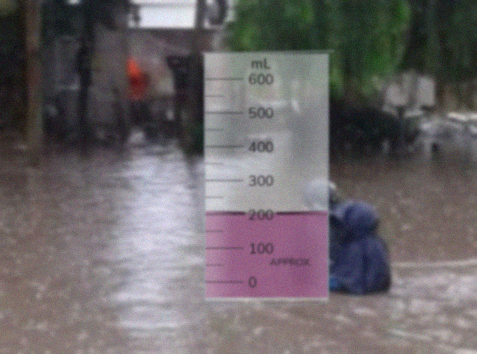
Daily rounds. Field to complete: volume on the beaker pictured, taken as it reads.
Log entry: 200 mL
